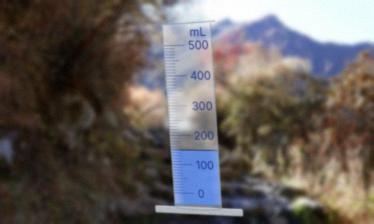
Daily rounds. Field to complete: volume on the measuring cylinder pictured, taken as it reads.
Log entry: 150 mL
